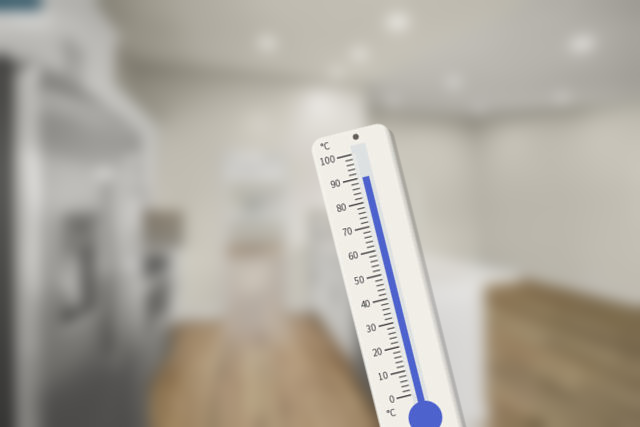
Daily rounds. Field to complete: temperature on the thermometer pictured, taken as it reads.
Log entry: 90 °C
